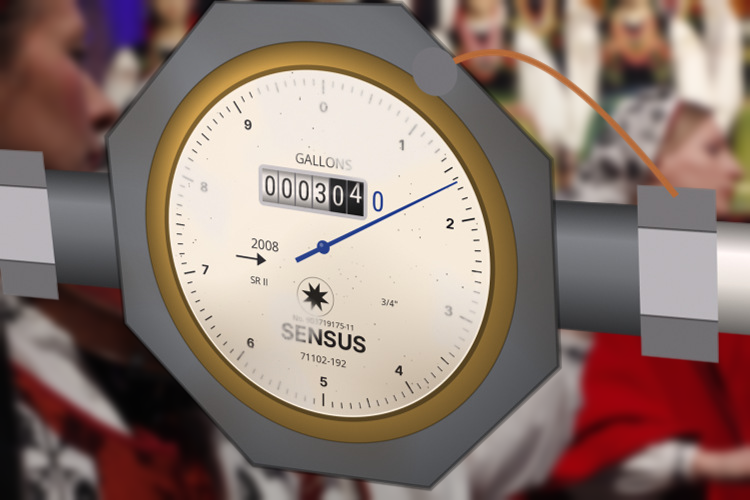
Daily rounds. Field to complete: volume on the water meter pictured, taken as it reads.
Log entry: 3041.6 gal
